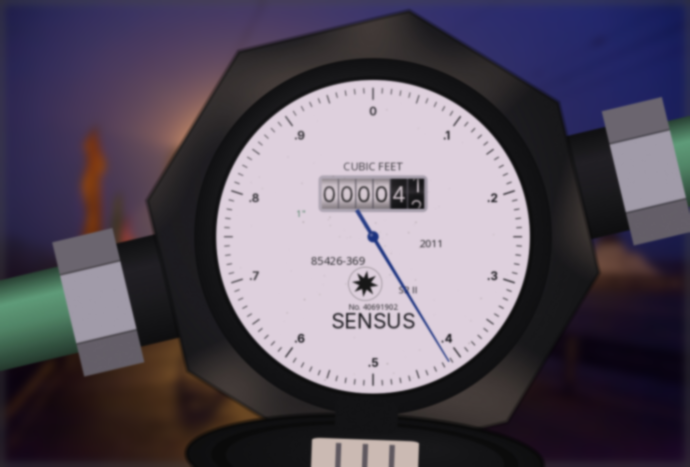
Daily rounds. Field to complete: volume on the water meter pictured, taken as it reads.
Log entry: 41.41 ft³
